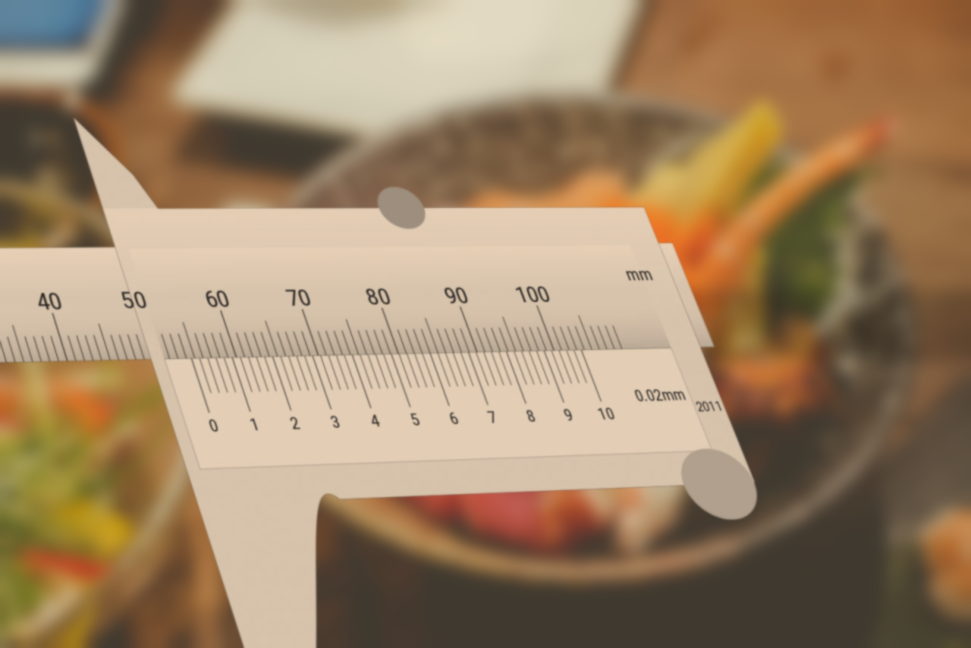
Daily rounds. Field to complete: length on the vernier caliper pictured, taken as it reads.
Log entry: 54.6 mm
